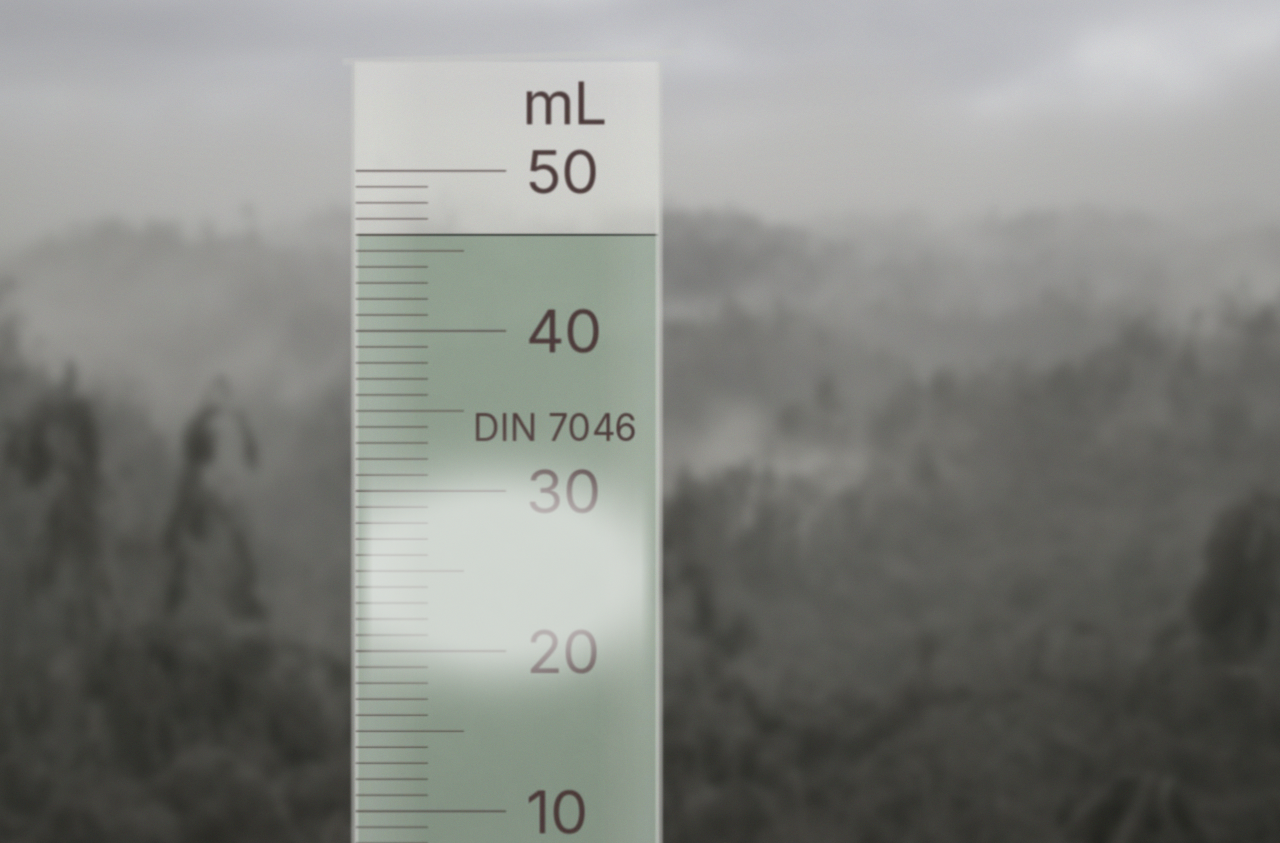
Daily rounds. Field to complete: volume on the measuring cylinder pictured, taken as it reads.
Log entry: 46 mL
